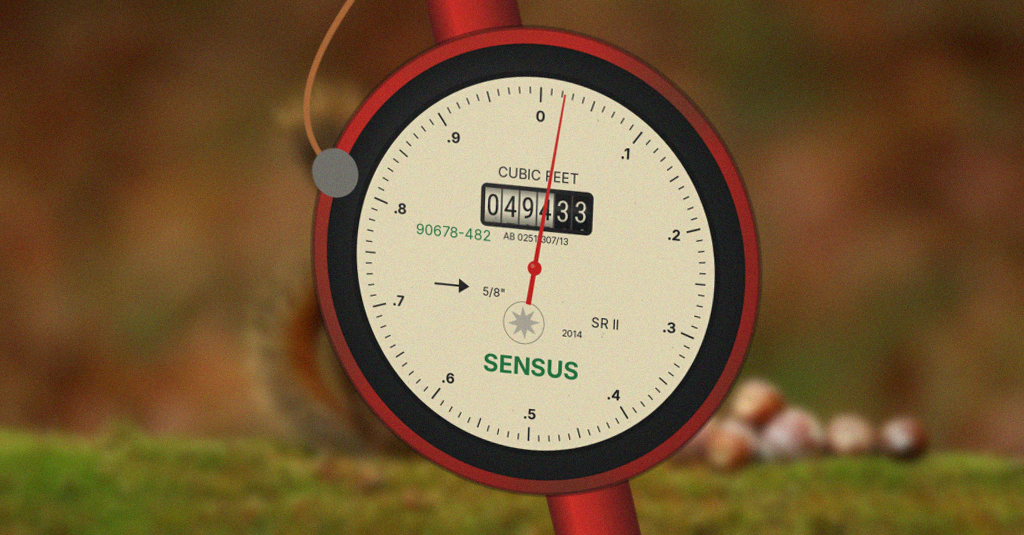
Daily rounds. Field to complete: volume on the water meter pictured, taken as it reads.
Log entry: 49433.02 ft³
